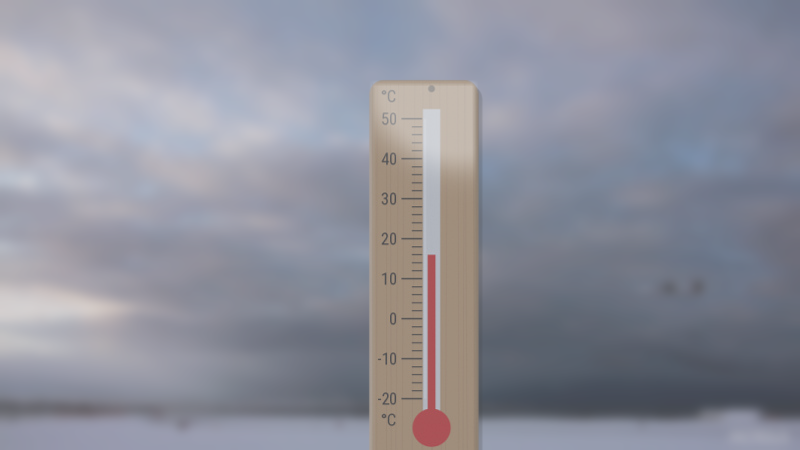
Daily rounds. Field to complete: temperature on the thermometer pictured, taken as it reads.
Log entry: 16 °C
